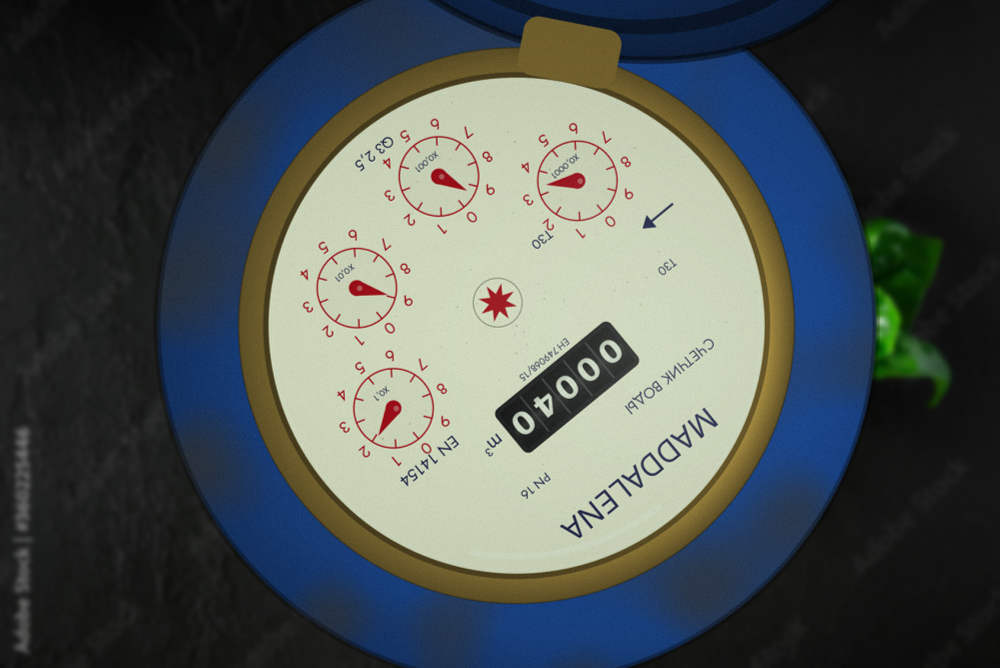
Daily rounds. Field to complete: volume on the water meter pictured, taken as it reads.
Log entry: 40.1893 m³
